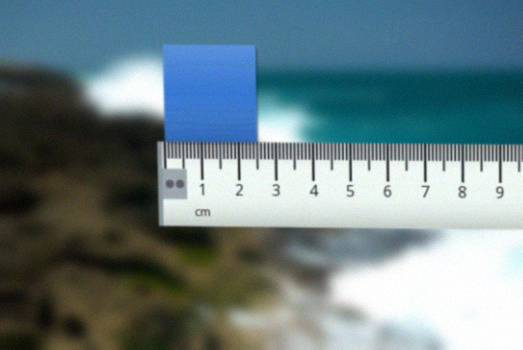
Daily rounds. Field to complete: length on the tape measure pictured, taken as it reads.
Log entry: 2.5 cm
